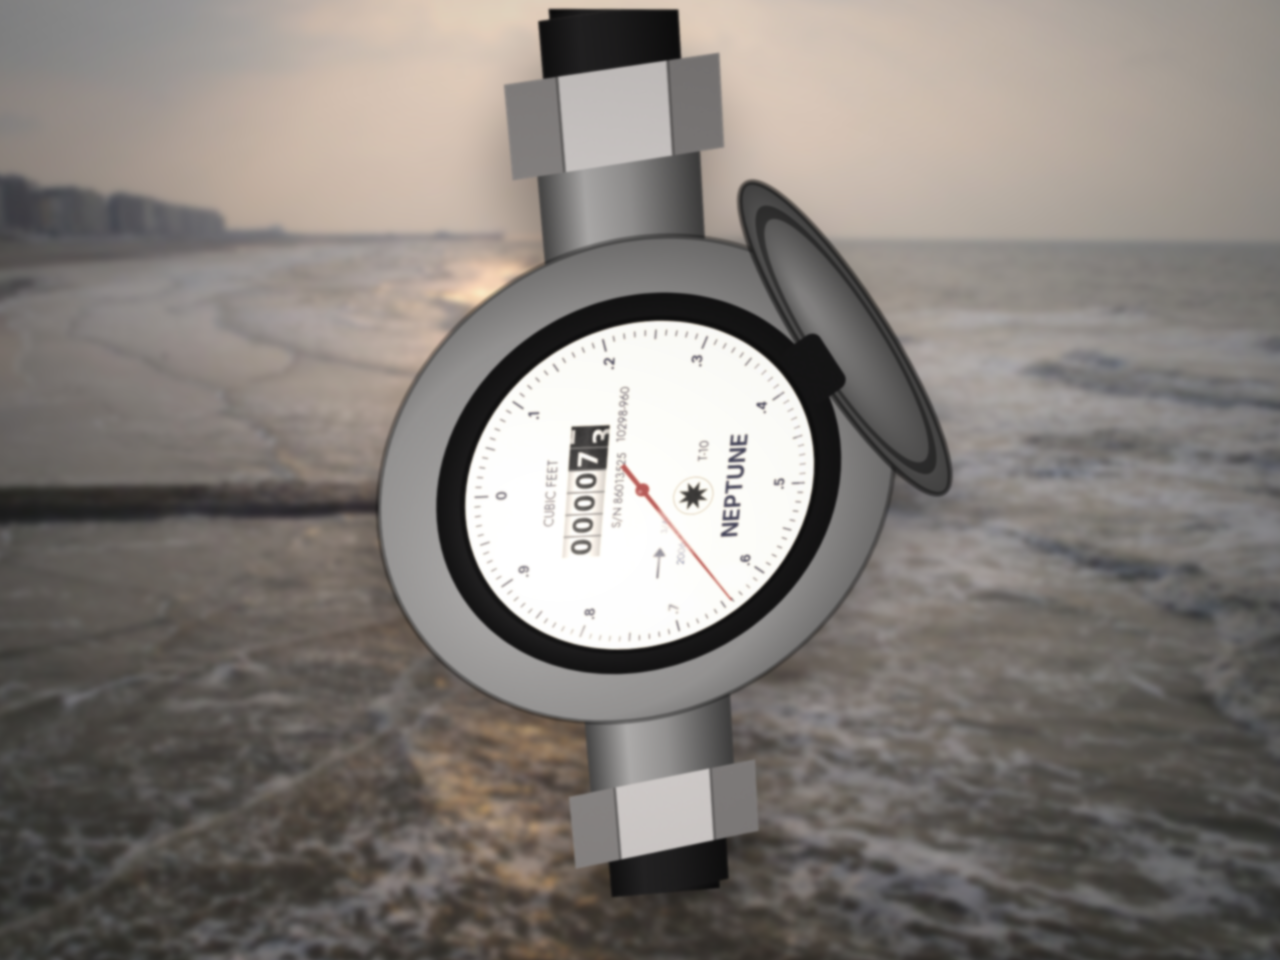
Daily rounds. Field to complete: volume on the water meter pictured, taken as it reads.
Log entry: 72.64 ft³
